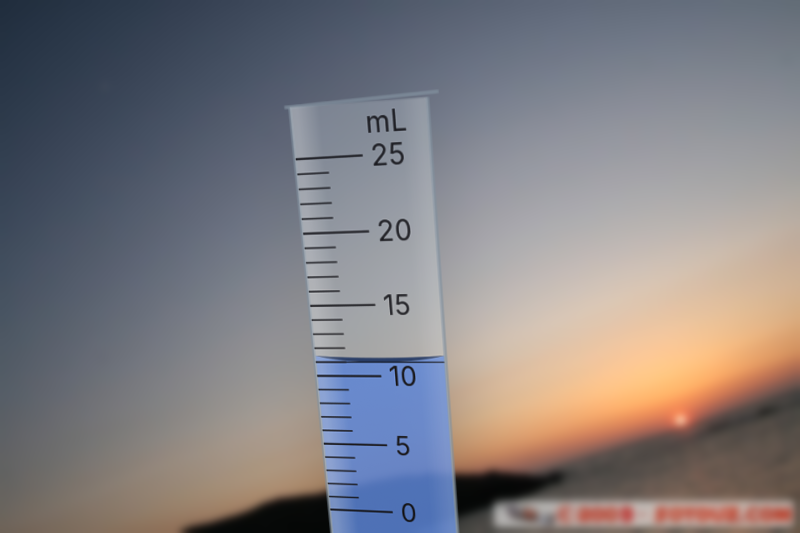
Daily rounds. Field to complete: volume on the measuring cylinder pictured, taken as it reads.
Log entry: 11 mL
